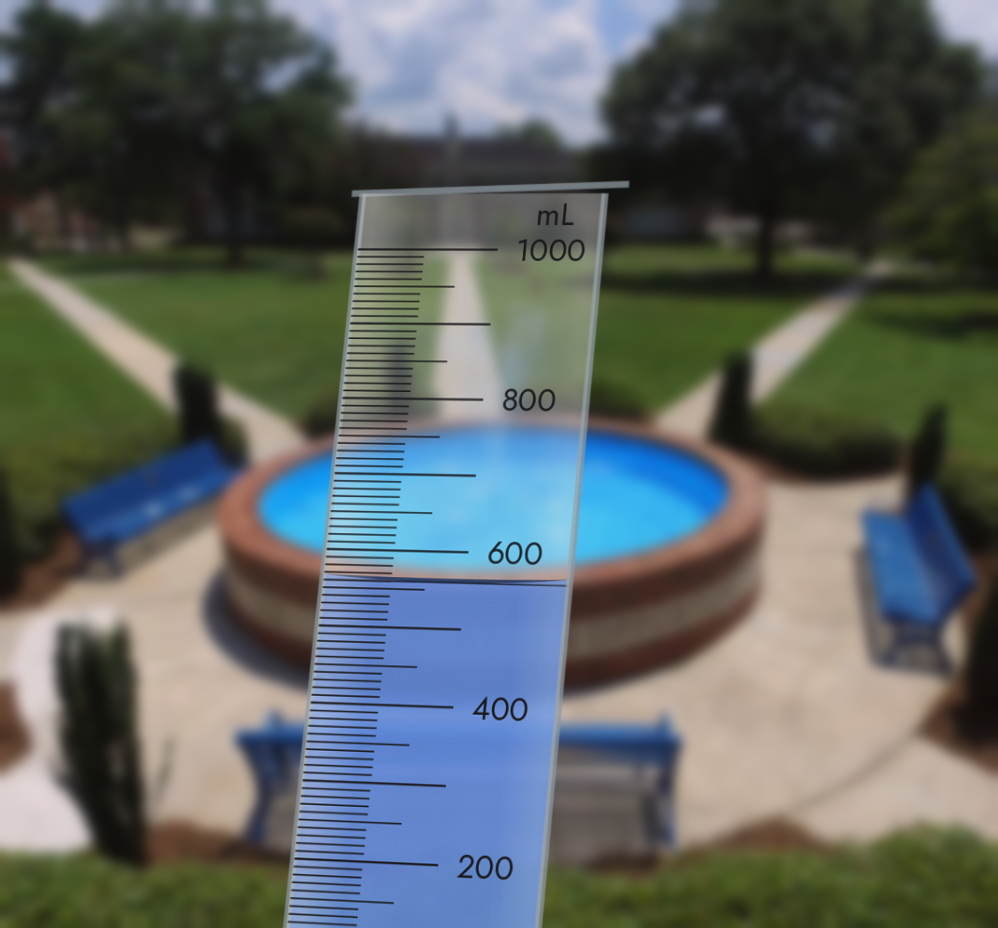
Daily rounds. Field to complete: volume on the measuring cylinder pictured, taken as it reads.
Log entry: 560 mL
